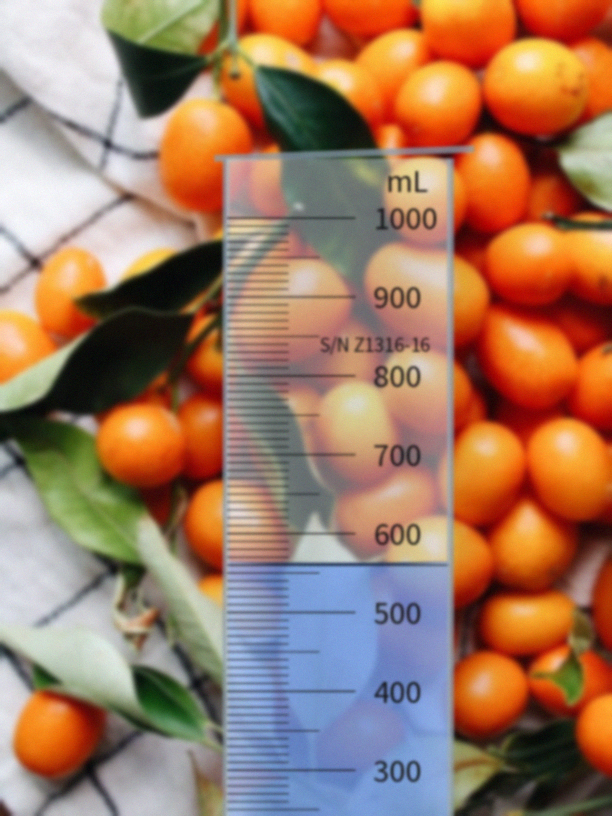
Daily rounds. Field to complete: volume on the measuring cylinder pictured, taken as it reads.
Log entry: 560 mL
